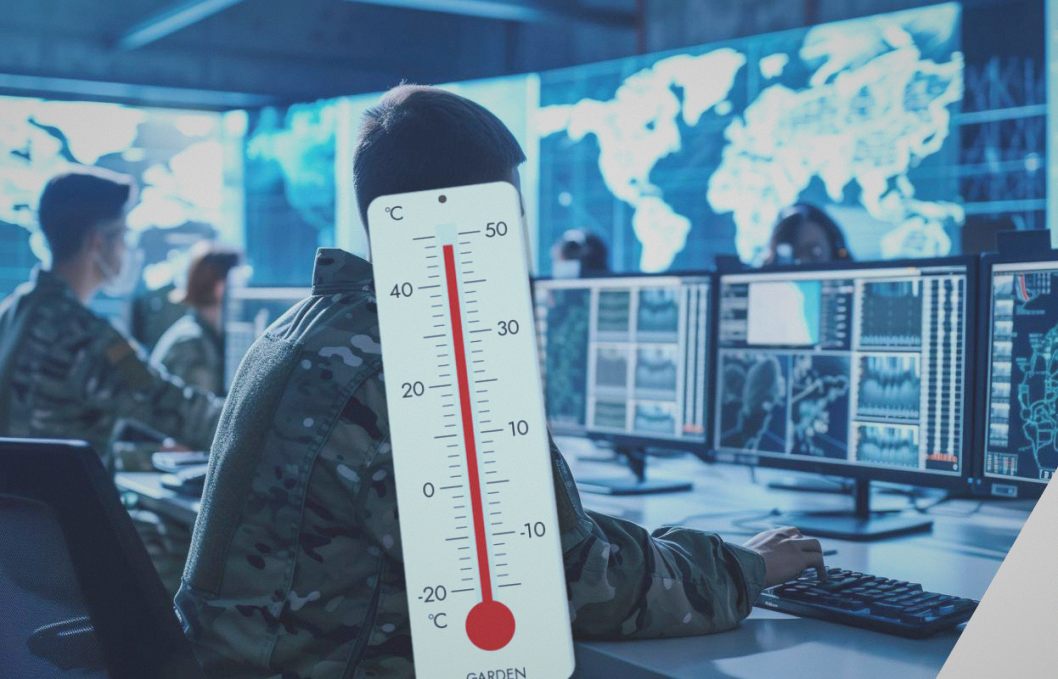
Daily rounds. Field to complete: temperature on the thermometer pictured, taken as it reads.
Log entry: 48 °C
